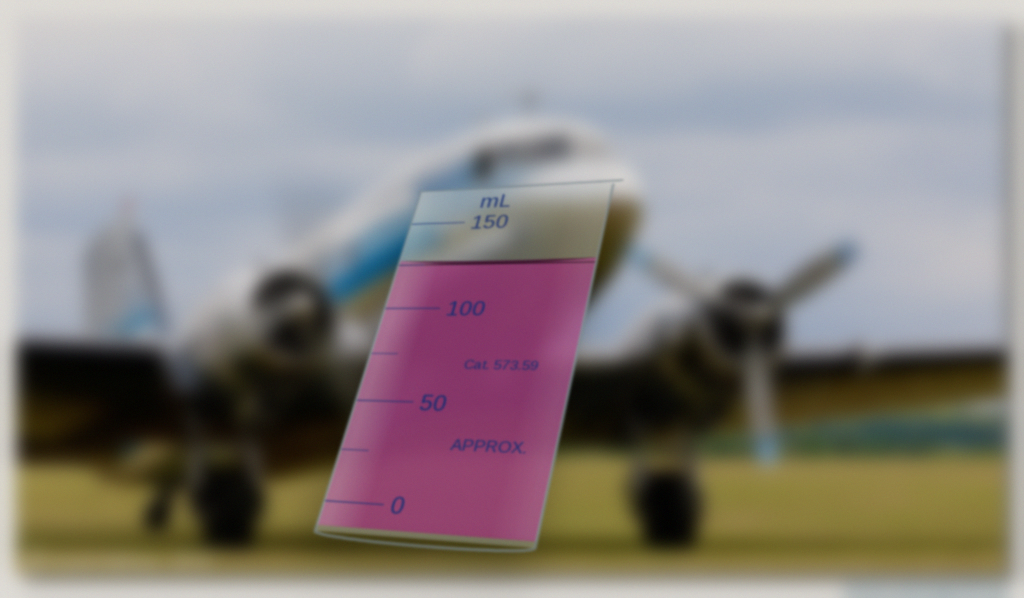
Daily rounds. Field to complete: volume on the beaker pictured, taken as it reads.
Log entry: 125 mL
